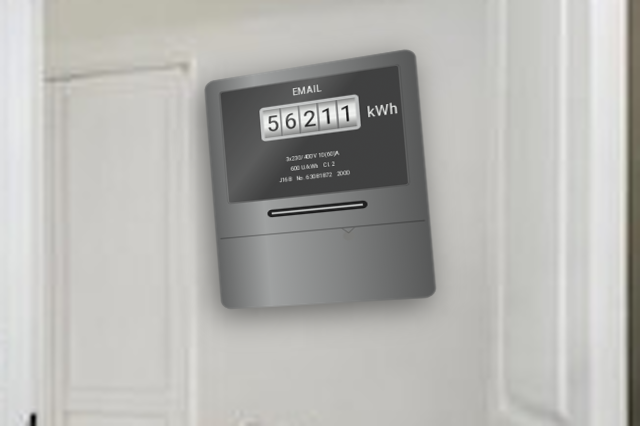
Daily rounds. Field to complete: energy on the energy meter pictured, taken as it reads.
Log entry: 56211 kWh
